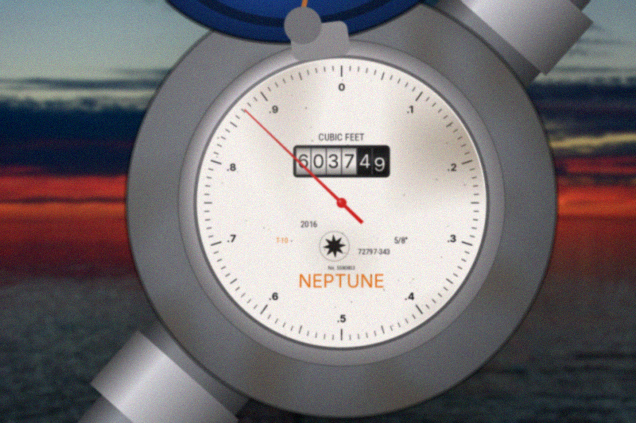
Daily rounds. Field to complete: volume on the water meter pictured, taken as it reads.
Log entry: 603748.87 ft³
